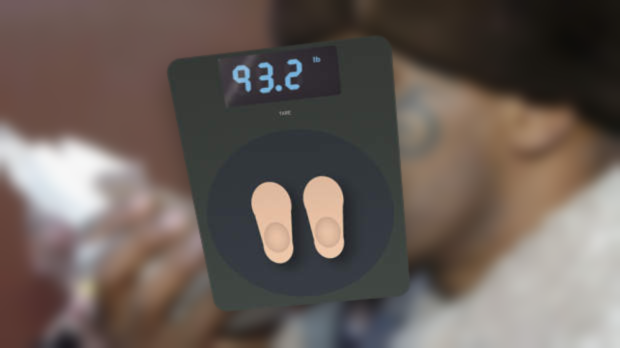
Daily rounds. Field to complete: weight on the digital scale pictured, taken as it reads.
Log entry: 93.2 lb
